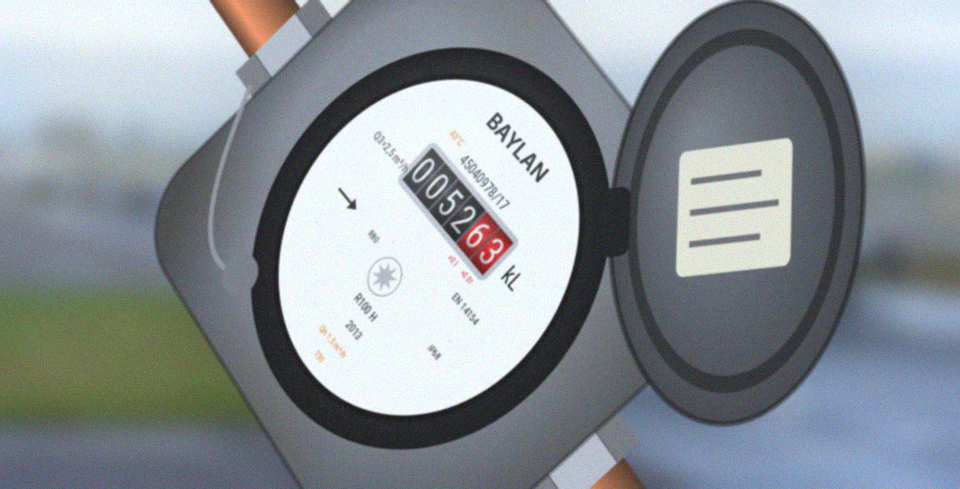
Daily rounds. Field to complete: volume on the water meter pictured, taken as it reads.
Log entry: 52.63 kL
